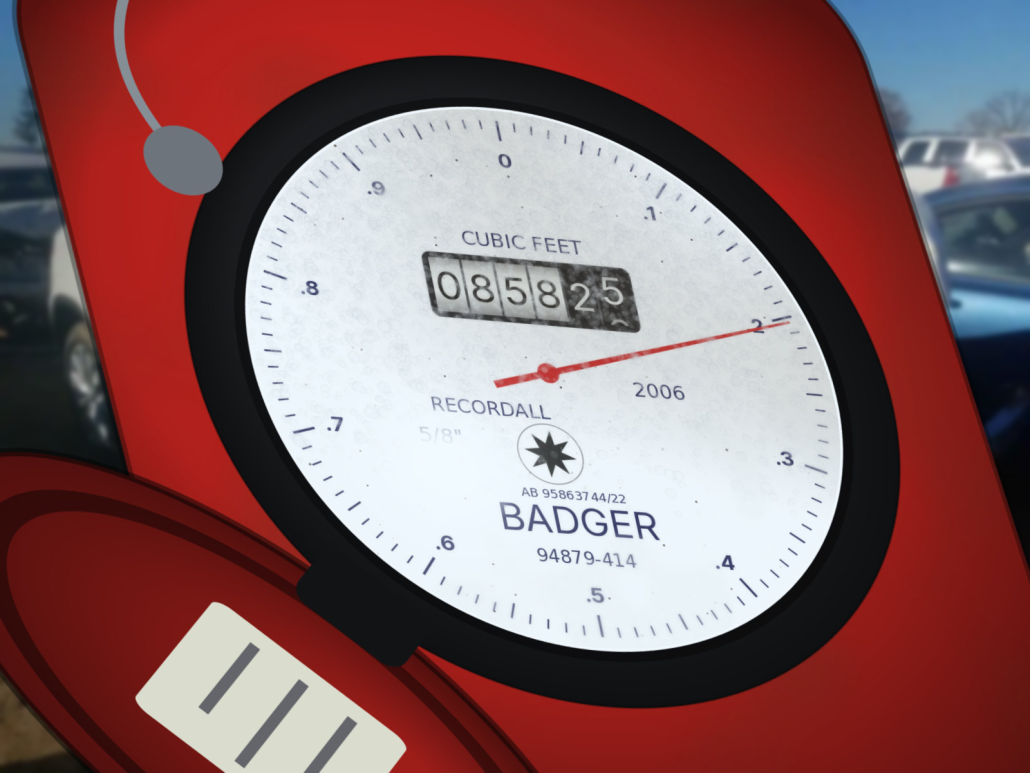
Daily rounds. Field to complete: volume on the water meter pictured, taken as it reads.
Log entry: 85825.20 ft³
